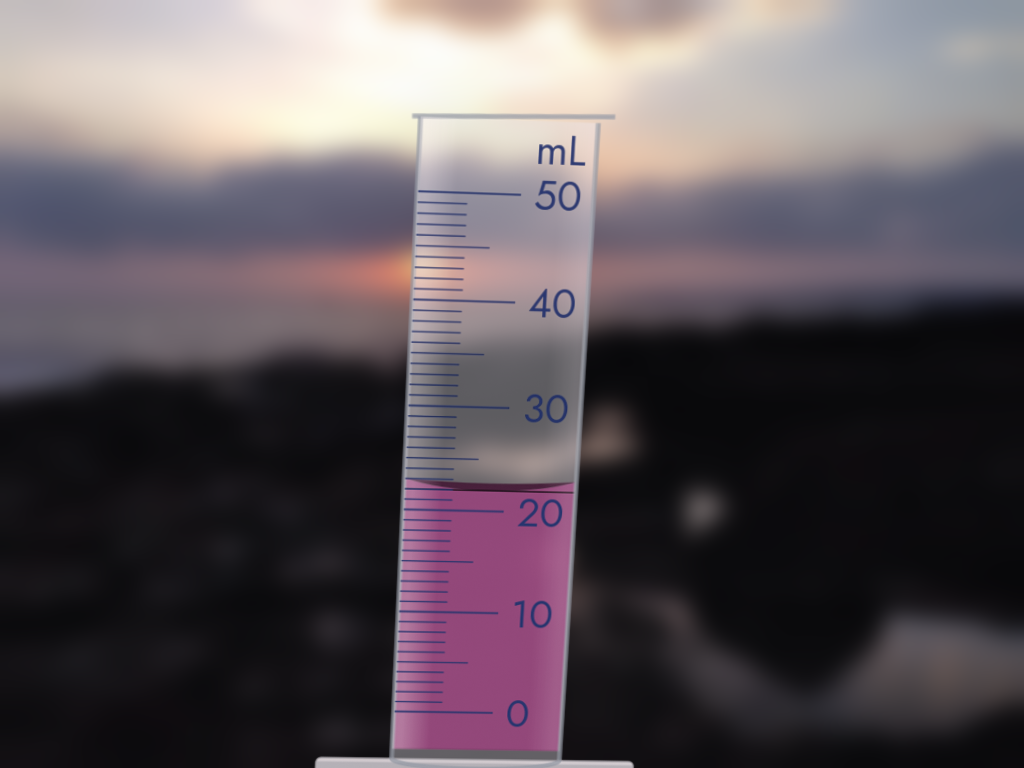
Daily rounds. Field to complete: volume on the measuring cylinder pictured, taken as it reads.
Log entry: 22 mL
